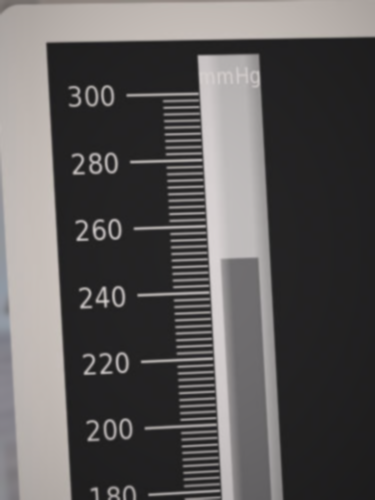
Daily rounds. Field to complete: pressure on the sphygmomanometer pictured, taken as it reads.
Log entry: 250 mmHg
